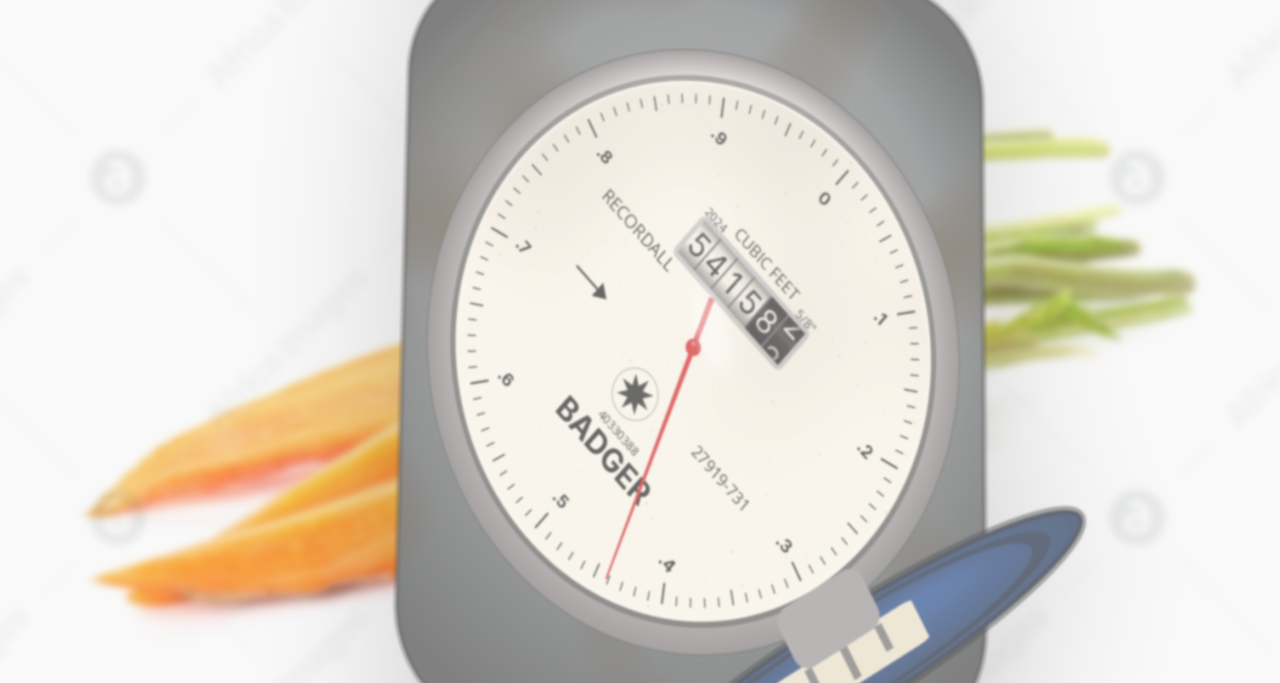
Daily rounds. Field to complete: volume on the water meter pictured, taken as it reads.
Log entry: 541582.44 ft³
